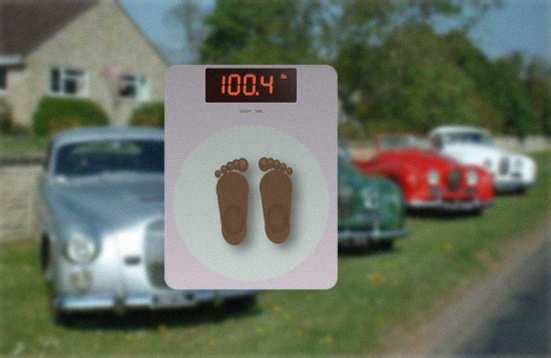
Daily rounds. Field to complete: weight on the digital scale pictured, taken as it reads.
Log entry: 100.4 lb
